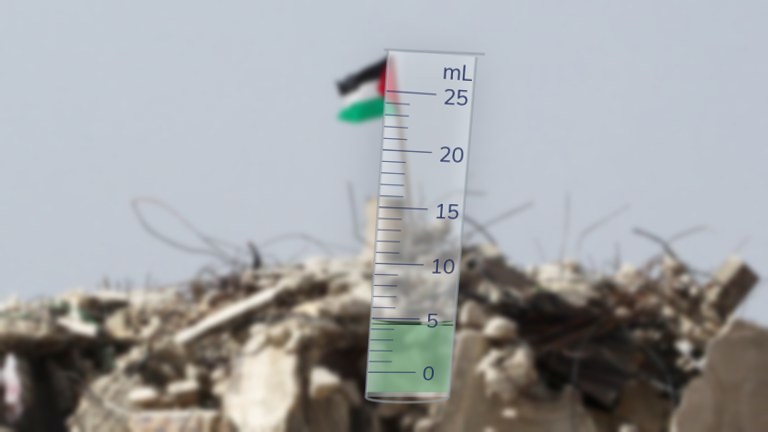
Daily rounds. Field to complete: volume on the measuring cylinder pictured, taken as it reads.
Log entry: 4.5 mL
